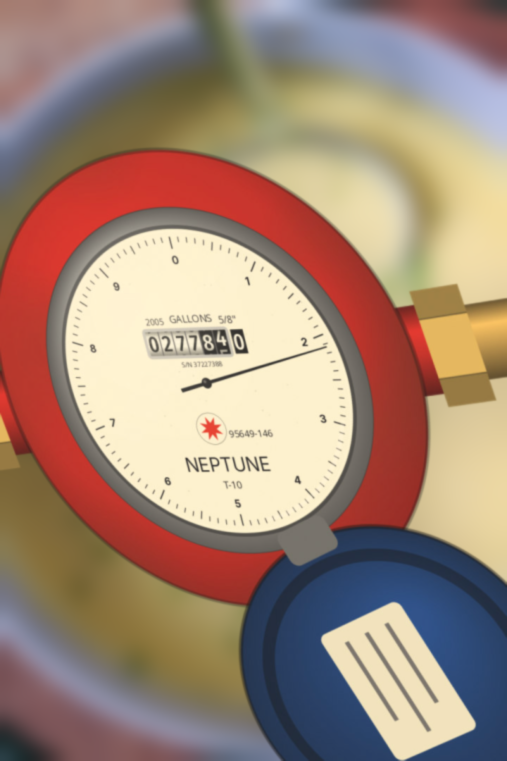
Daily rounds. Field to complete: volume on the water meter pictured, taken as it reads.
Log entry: 277842.1 gal
